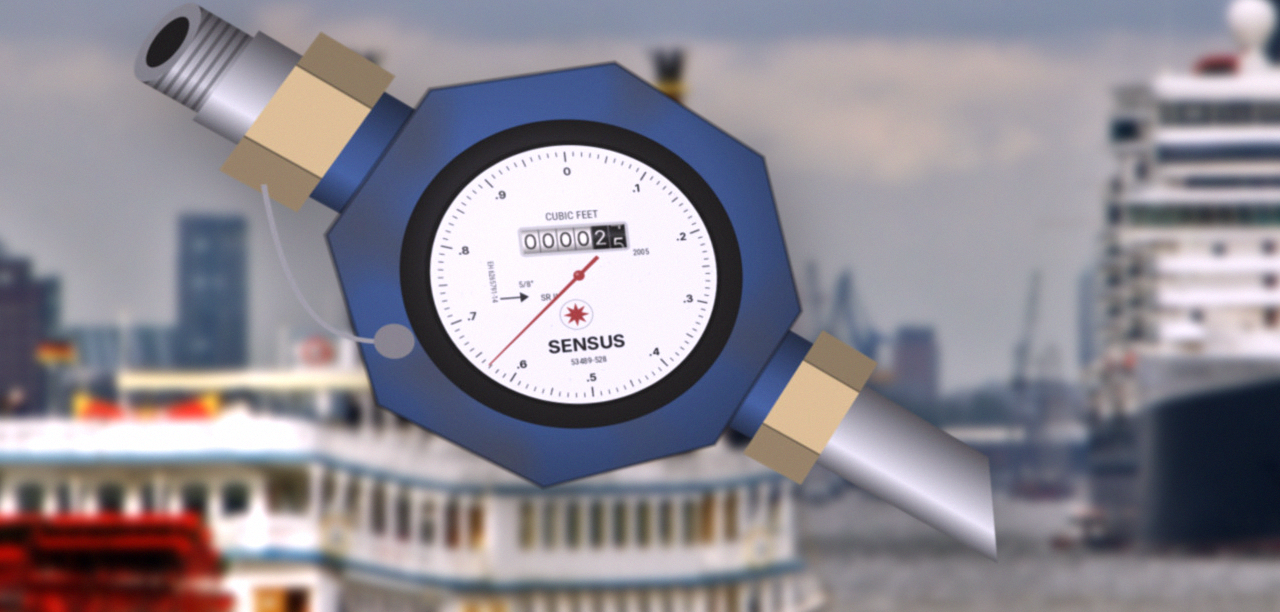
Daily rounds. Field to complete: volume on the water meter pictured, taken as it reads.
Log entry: 24.63 ft³
